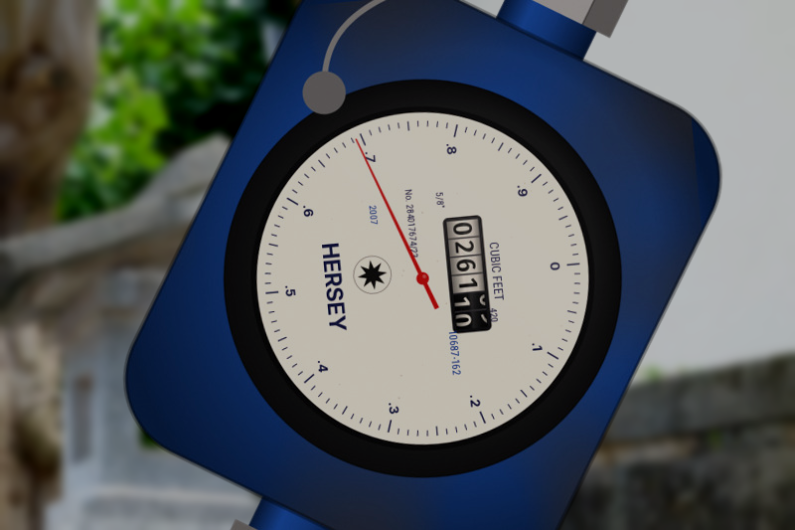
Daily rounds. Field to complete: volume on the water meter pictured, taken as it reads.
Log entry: 26109.69 ft³
